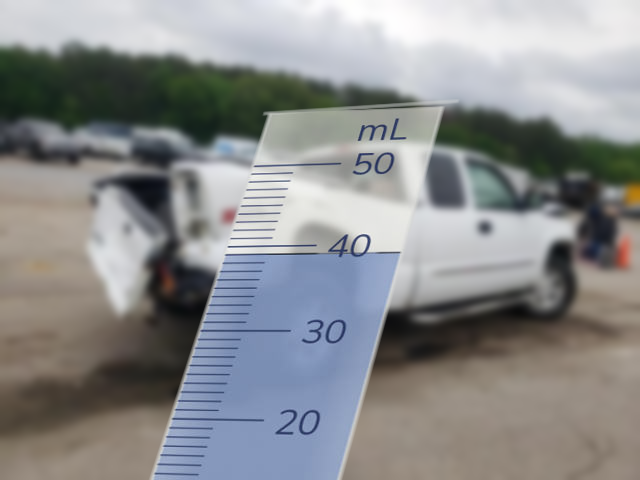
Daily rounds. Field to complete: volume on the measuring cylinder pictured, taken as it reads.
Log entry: 39 mL
